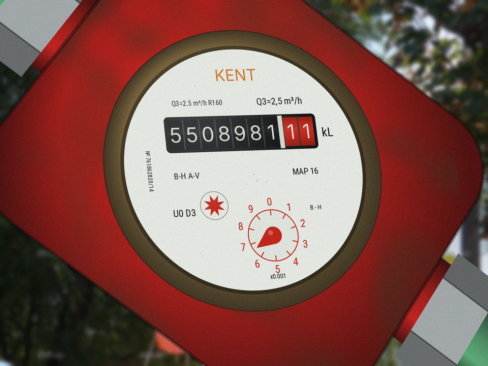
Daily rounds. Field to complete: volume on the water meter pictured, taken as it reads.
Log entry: 5508981.116 kL
